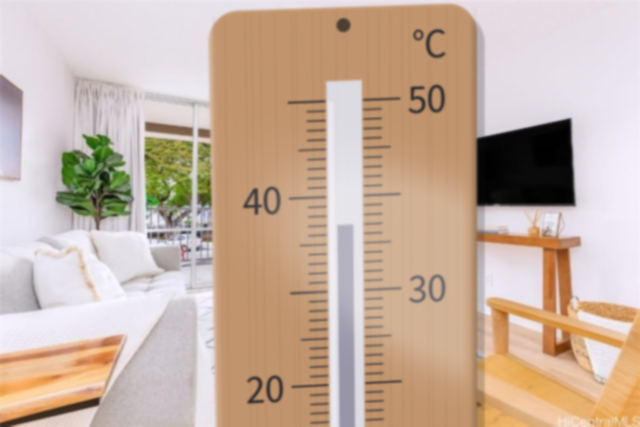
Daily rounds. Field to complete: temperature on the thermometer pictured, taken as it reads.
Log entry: 37 °C
